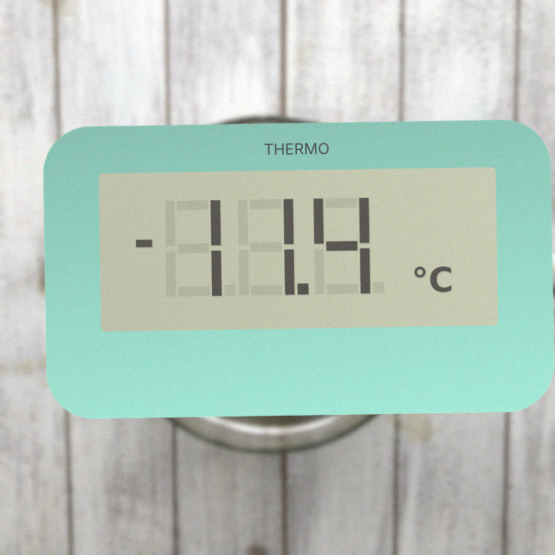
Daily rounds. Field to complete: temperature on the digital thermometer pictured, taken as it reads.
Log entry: -11.4 °C
